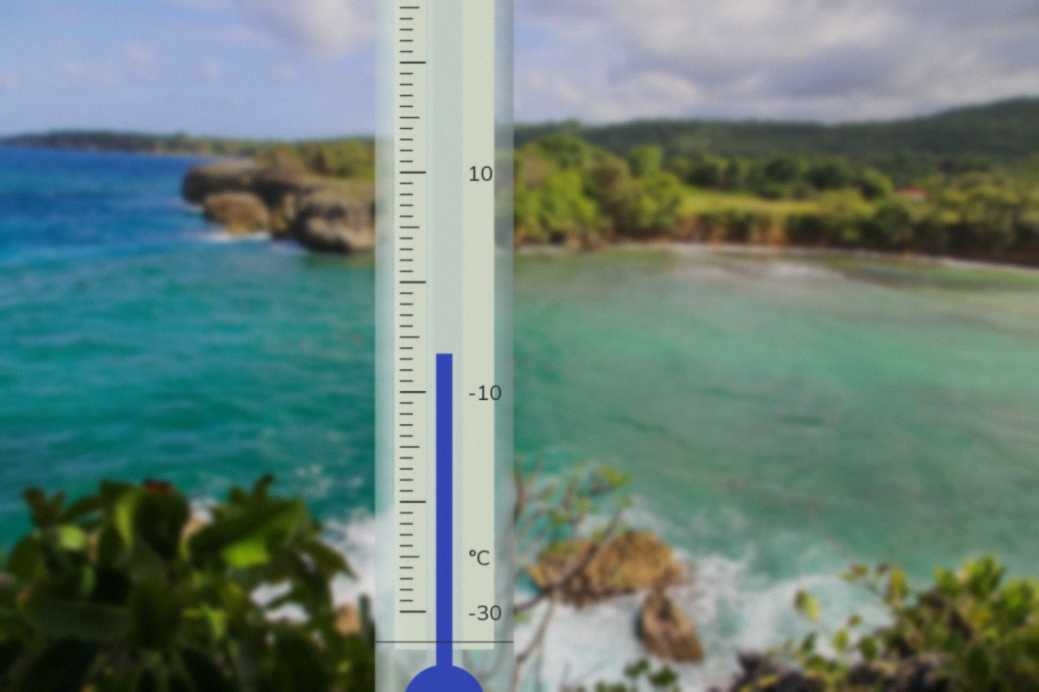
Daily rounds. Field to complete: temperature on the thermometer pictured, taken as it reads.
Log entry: -6.5 °C
